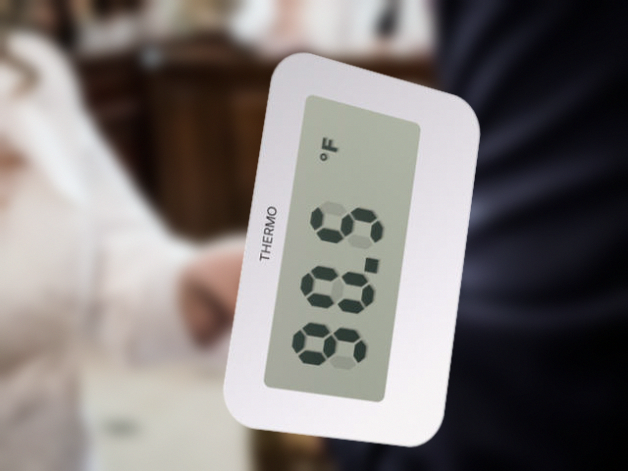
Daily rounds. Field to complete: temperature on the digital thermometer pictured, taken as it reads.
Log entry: 90.5 °F
